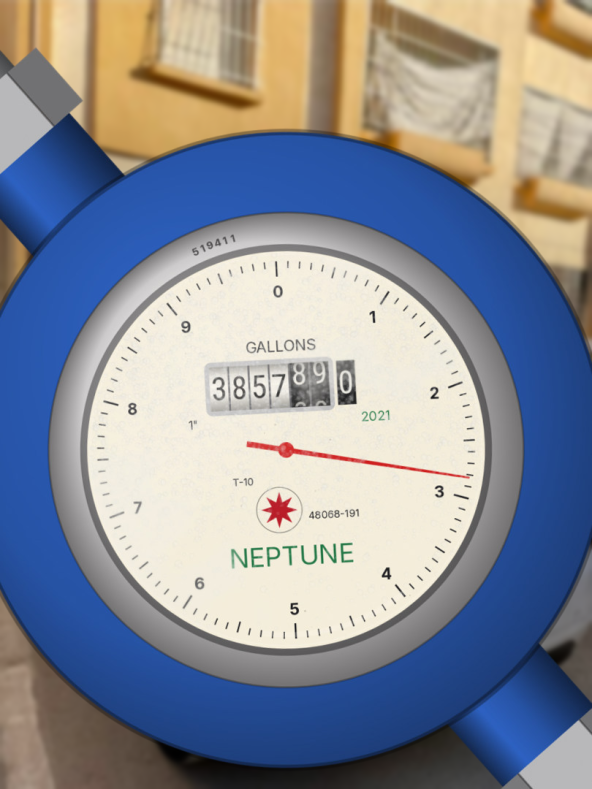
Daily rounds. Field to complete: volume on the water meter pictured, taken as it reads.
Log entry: 3857892.8 gal
